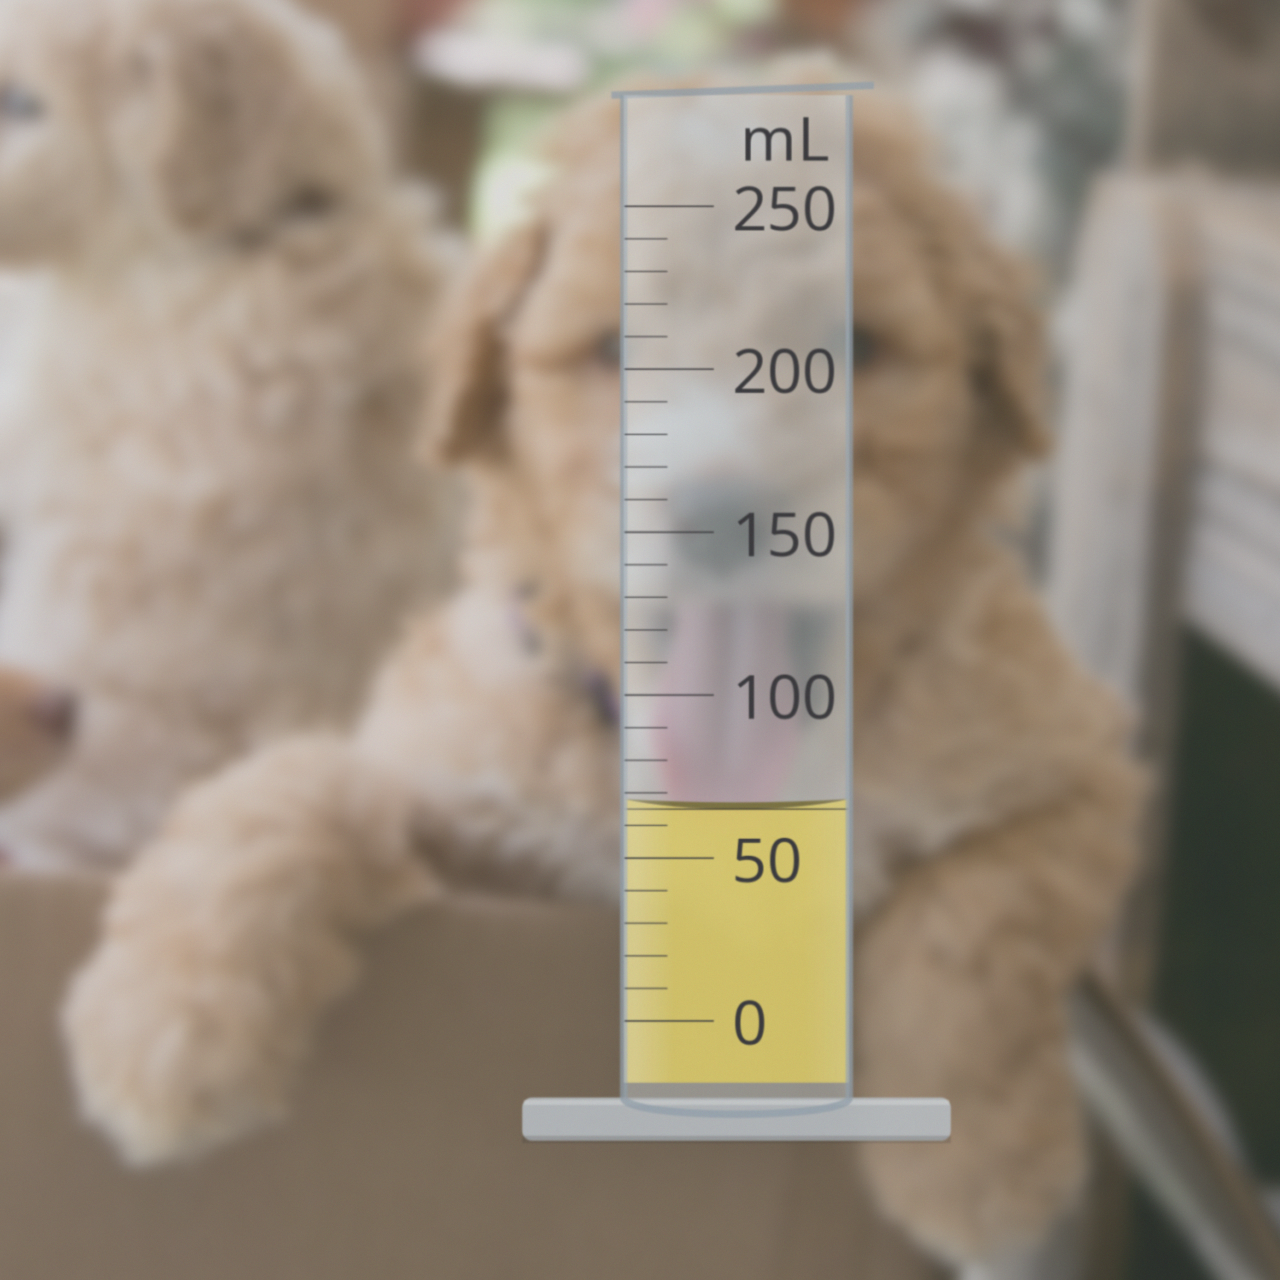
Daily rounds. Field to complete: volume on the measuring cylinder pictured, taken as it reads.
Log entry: 65 mL
